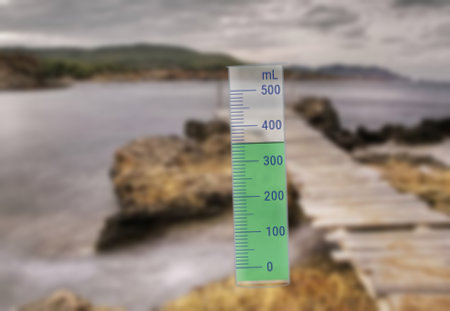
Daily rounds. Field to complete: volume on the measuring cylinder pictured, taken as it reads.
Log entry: 350 mL
